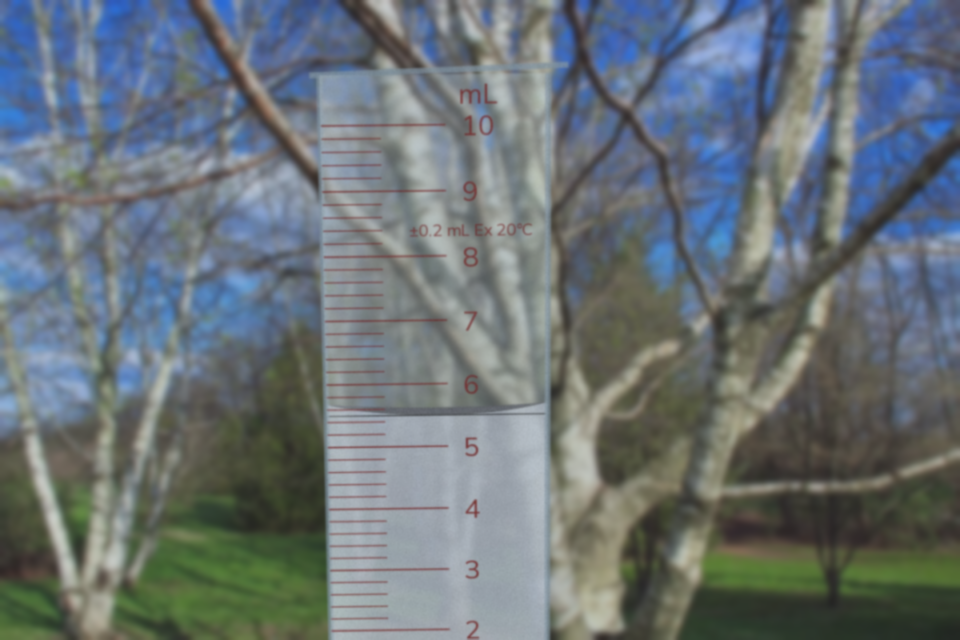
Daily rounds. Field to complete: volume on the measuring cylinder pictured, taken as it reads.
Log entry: 5.5 mL
